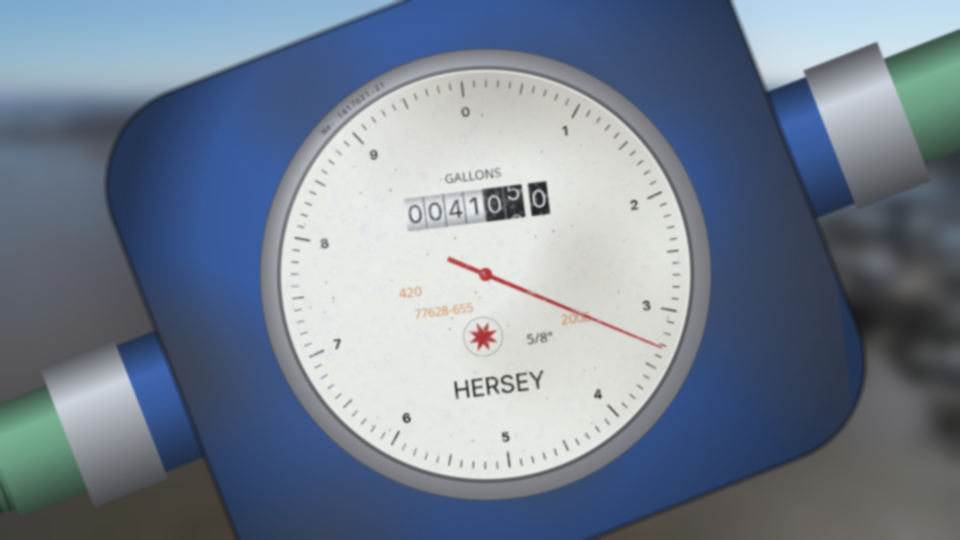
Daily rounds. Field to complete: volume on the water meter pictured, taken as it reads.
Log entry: 41053.3 gal
